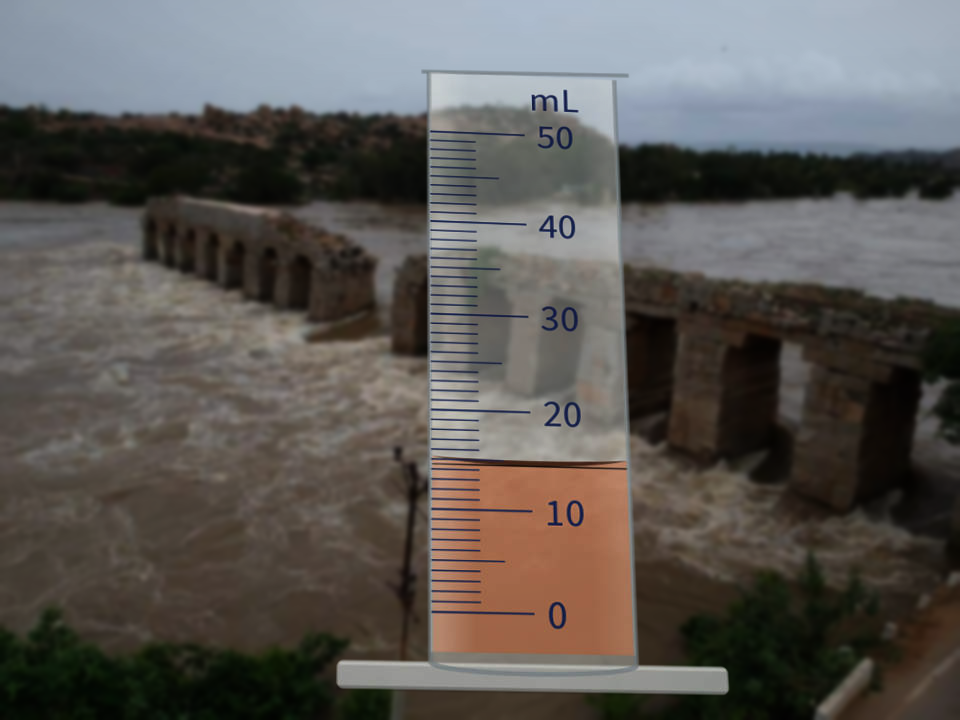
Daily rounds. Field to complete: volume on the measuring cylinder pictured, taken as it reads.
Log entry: 14.5 mL
